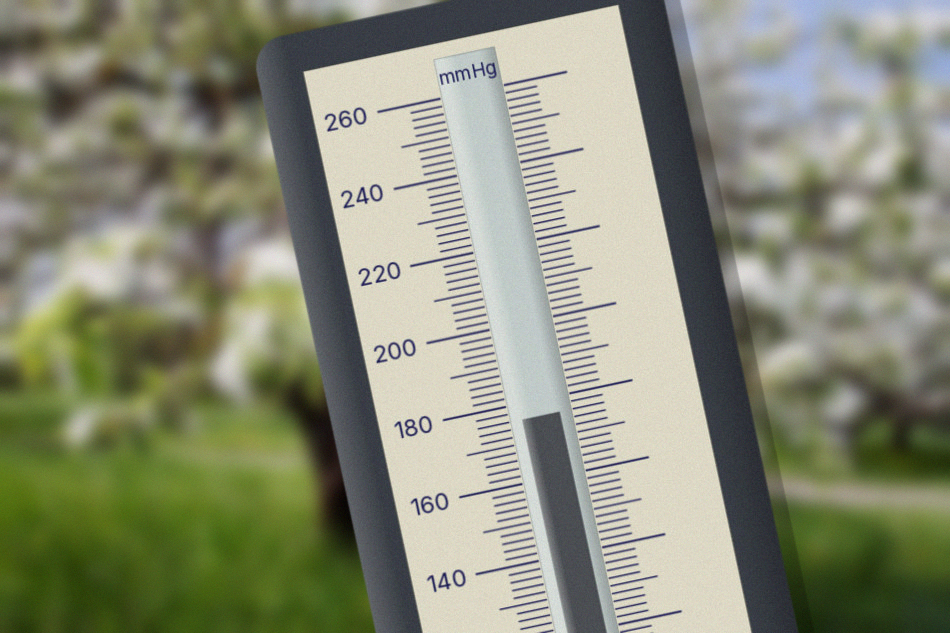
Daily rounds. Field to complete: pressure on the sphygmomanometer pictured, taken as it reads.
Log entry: 176 mmHg
